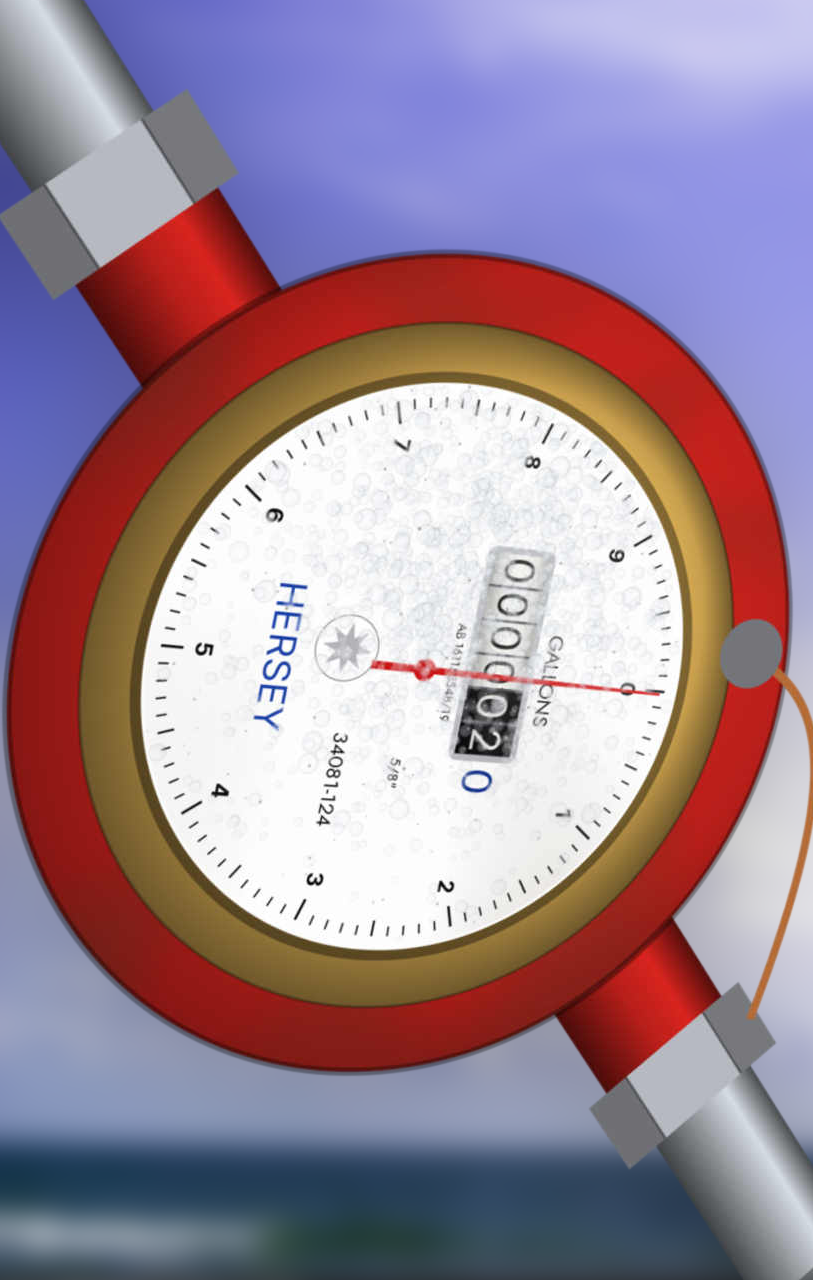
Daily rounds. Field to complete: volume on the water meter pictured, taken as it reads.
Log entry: 20.0 gal
